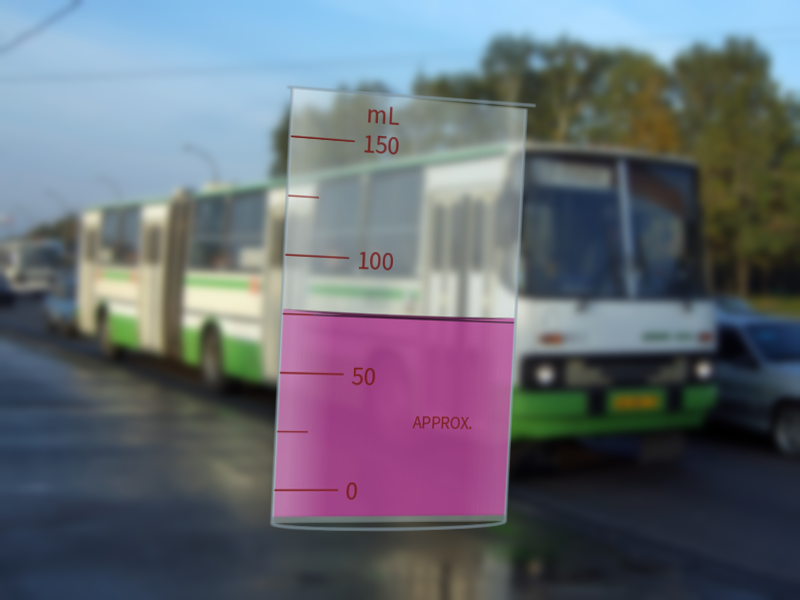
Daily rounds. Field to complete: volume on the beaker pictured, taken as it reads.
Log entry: 75 mL
